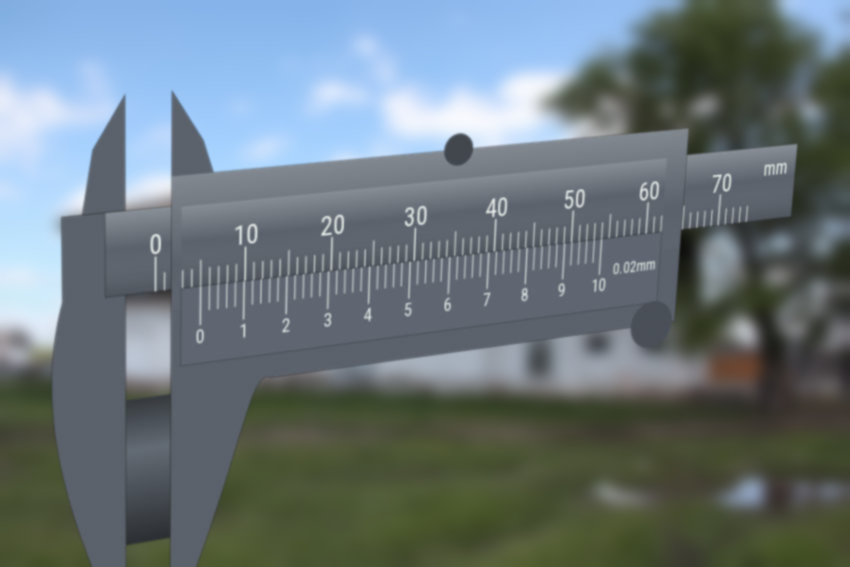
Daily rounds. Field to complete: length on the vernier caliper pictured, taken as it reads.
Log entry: 5.0 mm
